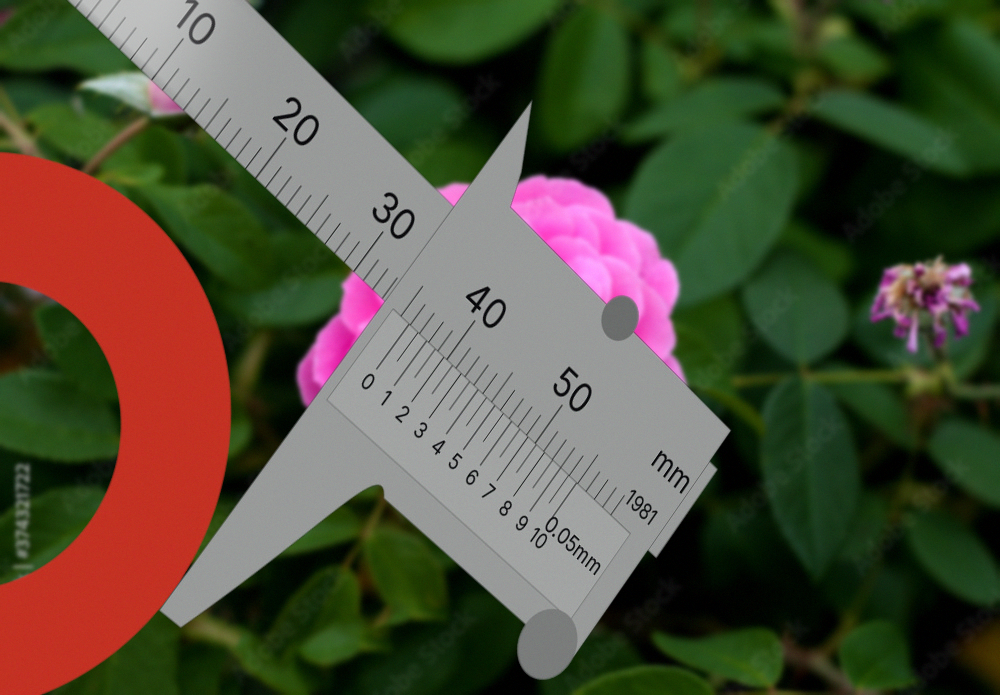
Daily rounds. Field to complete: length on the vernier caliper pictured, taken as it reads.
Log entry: 35.9 mm
